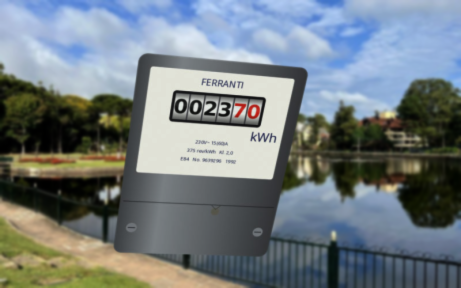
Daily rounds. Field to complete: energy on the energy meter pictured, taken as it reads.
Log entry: 23.70 kWh
